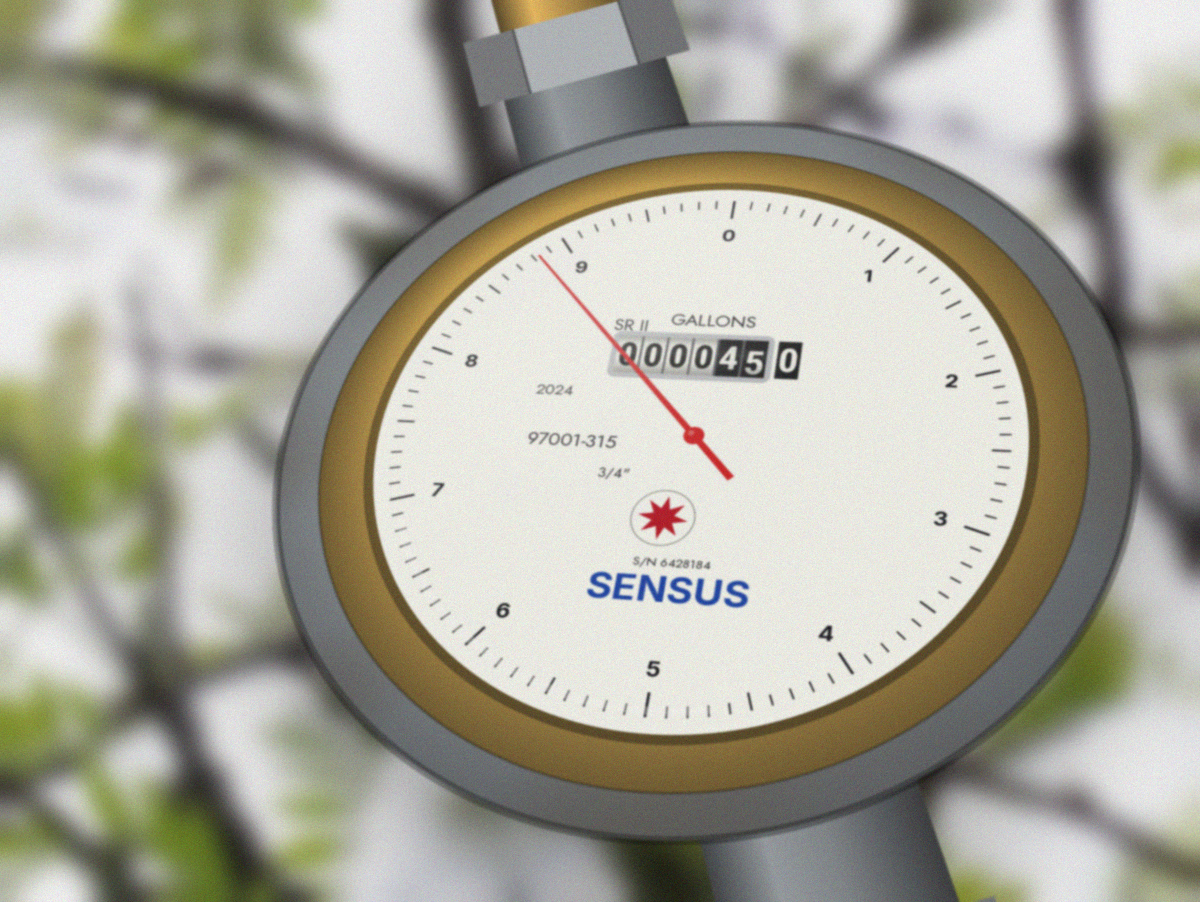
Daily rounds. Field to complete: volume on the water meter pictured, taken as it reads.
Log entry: 448.8 gal
